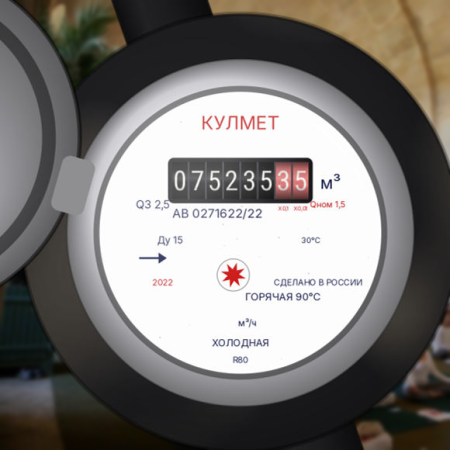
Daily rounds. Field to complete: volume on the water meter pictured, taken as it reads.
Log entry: 75235.35 m³
